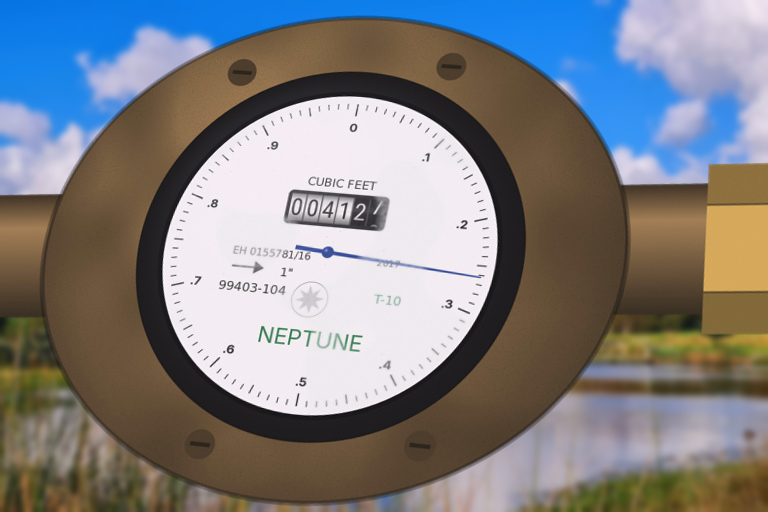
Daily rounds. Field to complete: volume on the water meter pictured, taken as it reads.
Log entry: 4127.26 ft³
